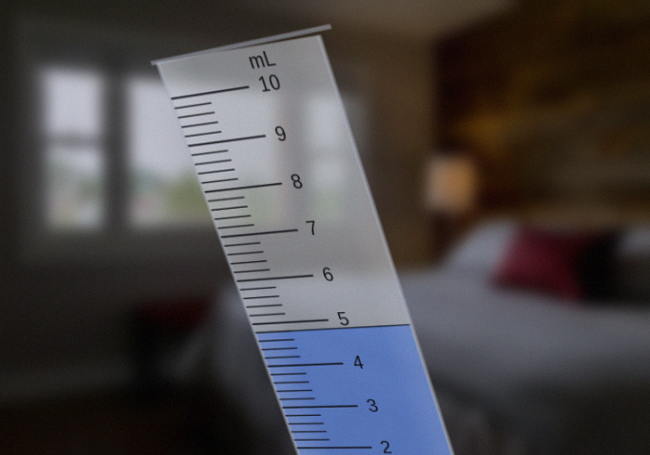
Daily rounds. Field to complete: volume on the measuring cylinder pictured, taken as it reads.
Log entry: 4.8 mL
